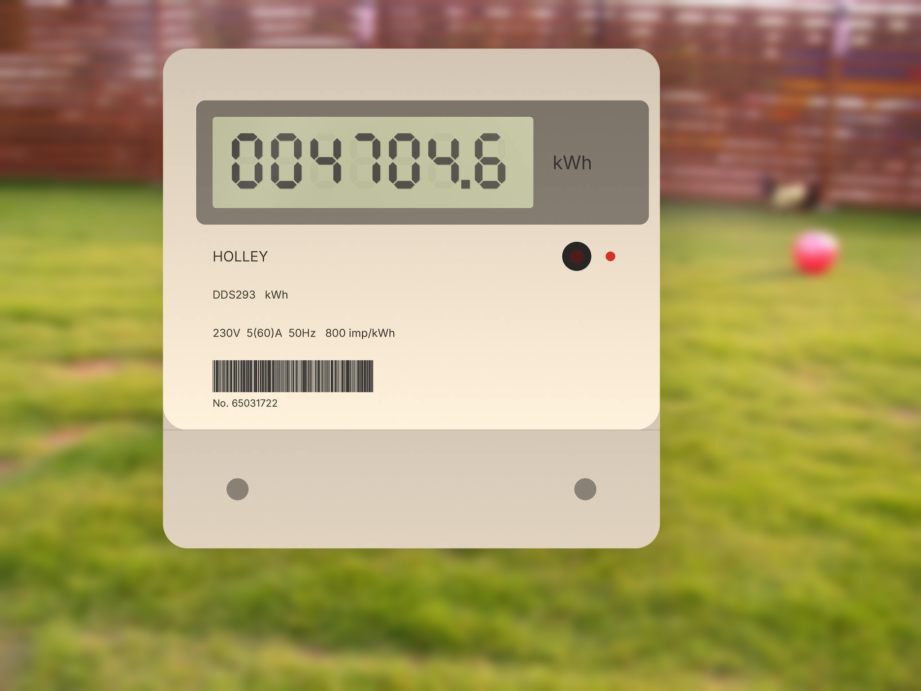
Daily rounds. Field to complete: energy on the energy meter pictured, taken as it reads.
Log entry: 4704.6 kWh
